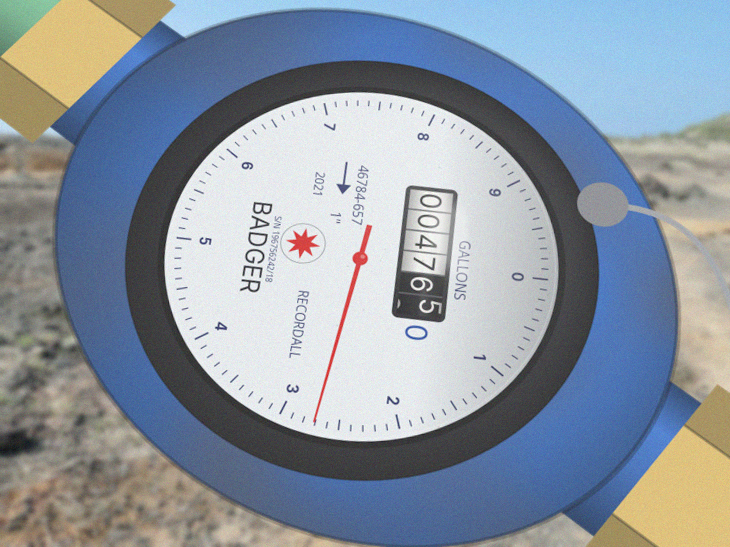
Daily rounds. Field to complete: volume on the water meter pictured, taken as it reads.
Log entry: 47652.7 gal
